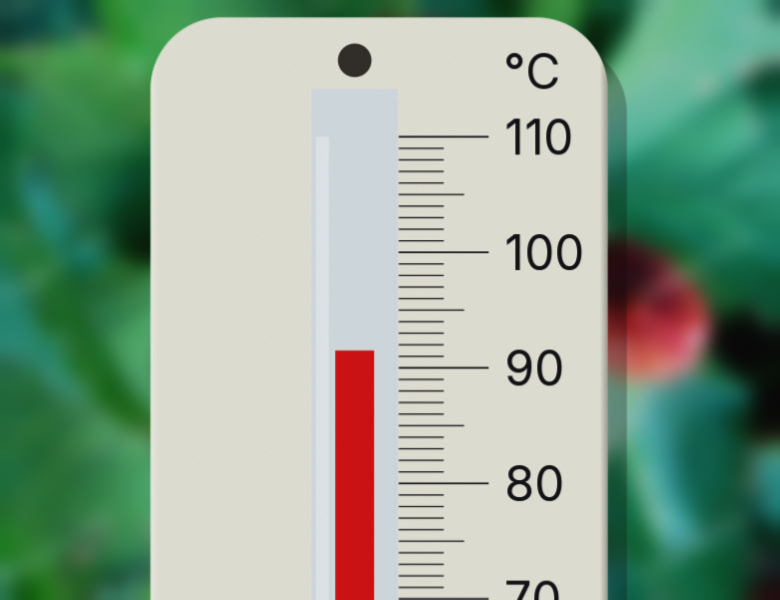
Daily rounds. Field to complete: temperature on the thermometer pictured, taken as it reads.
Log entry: 91.5 °C
